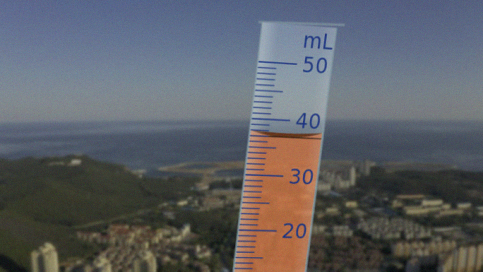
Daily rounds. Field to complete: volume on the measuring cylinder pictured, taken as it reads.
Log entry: 37 mL
